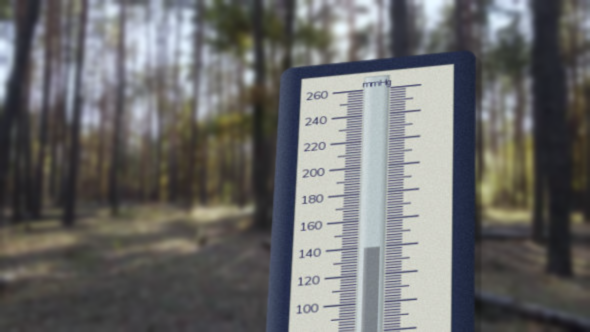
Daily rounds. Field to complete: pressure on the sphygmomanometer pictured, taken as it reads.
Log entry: 140 mmHg
